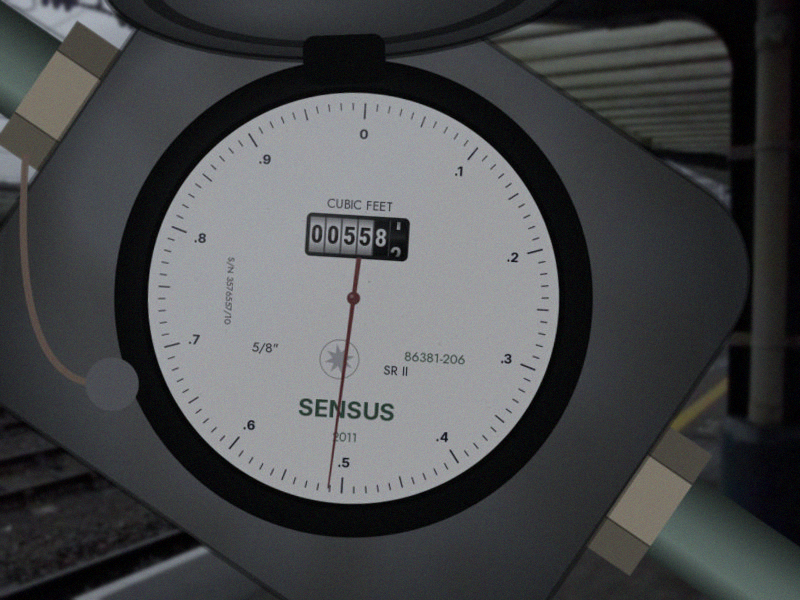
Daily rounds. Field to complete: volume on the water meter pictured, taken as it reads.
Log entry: 5581.51 ft³
